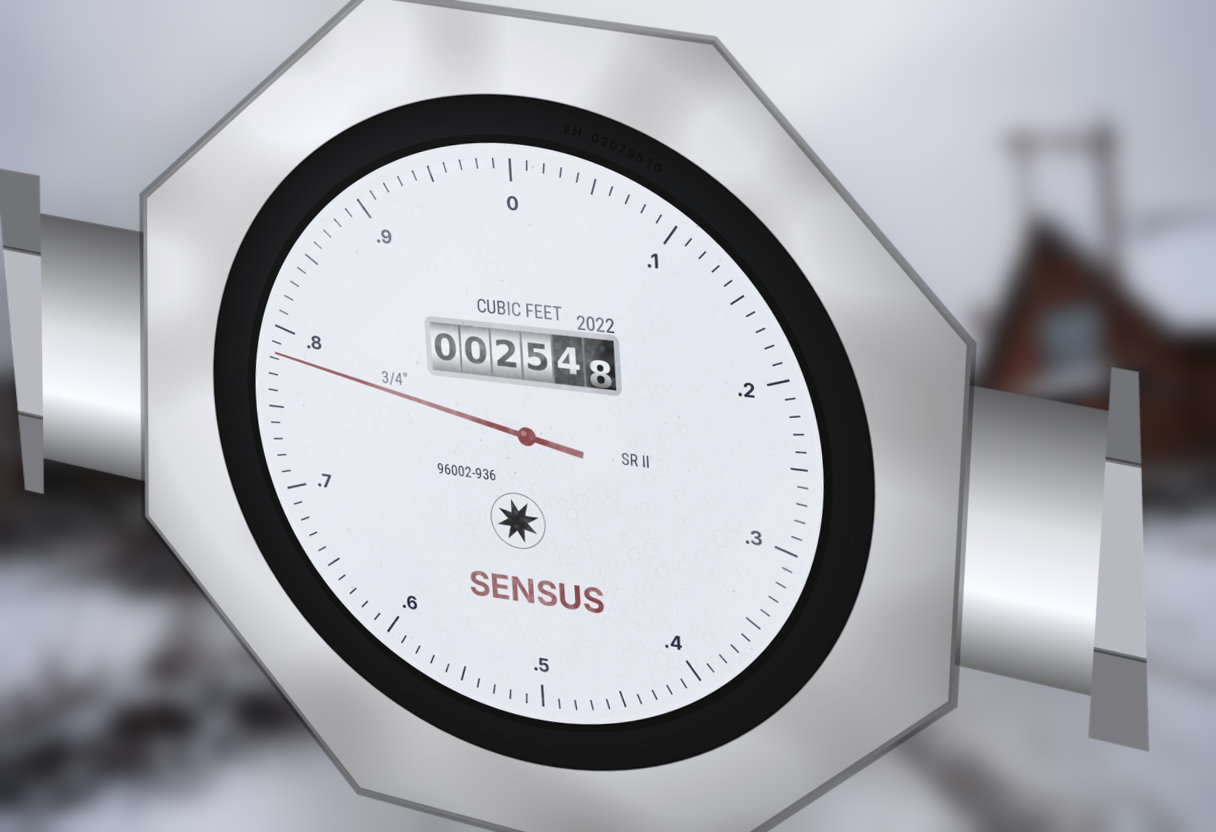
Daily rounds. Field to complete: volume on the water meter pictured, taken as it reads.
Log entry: 2547.78 ft³
